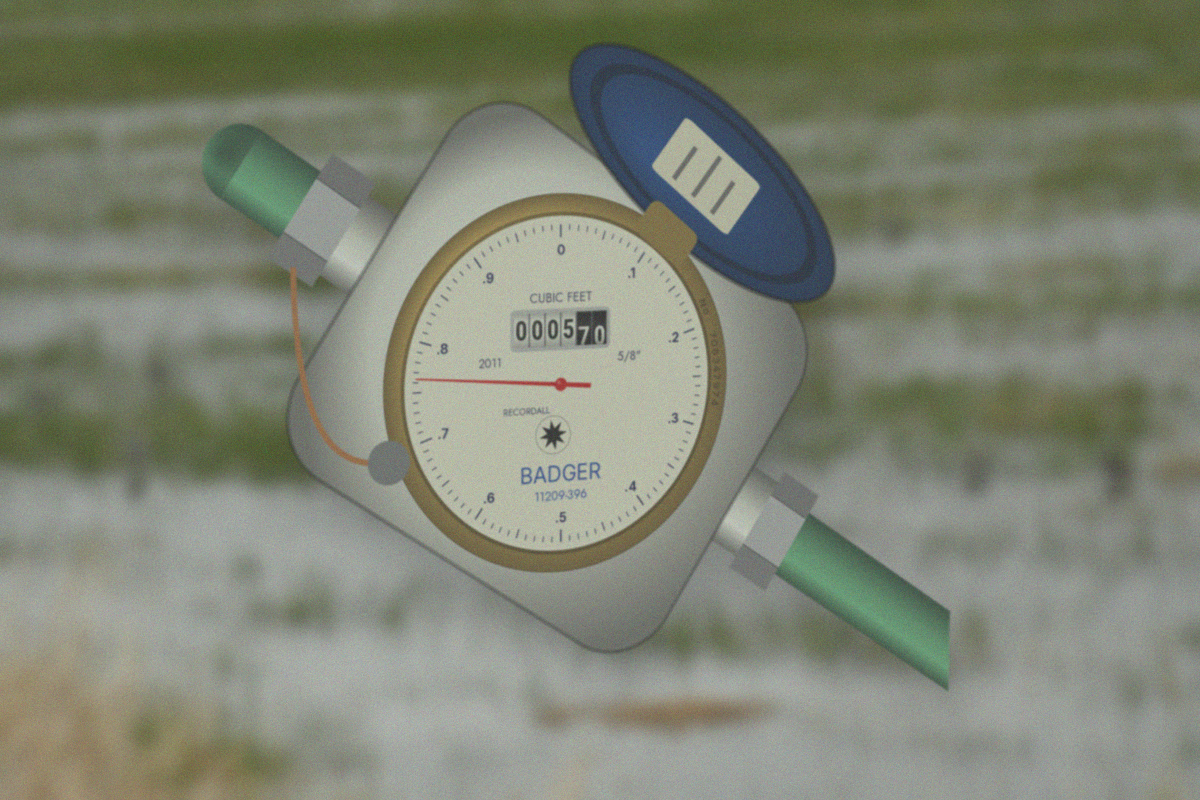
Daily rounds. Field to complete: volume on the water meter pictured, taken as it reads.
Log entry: 569.76 ft³
